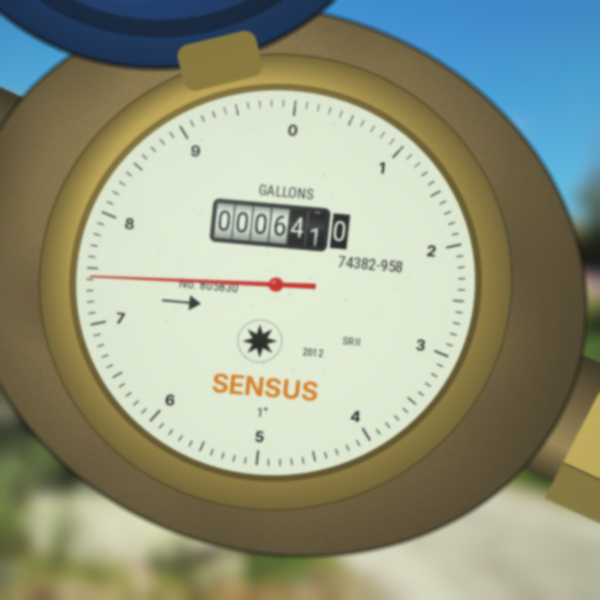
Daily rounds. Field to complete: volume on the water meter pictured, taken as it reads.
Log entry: 6407.4 gal
